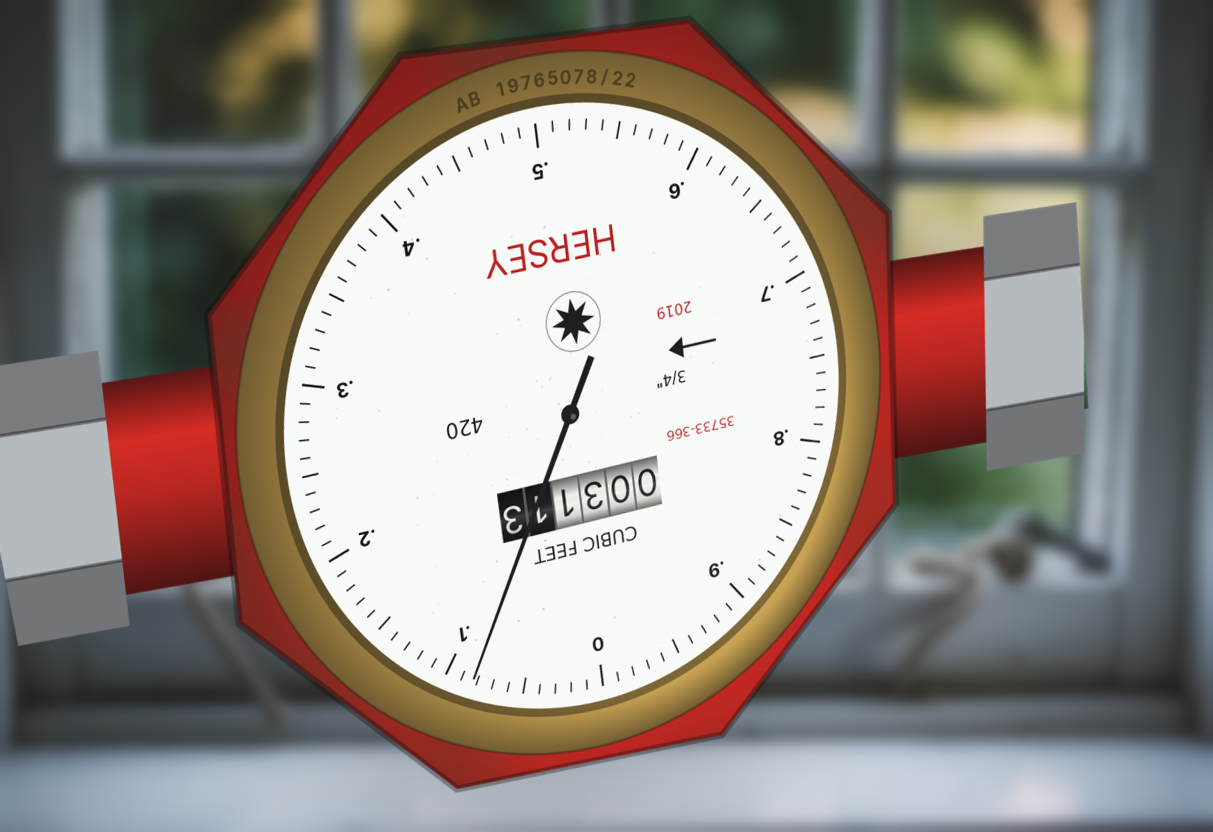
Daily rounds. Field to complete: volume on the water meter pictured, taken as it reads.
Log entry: 3113.08 ft³
